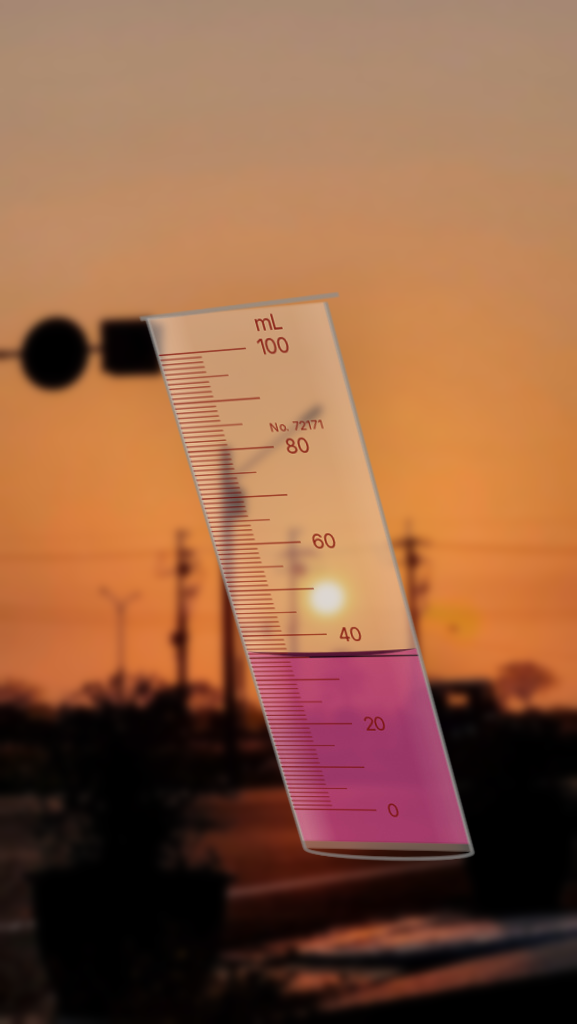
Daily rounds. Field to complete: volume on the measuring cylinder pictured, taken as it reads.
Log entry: 35 mL
